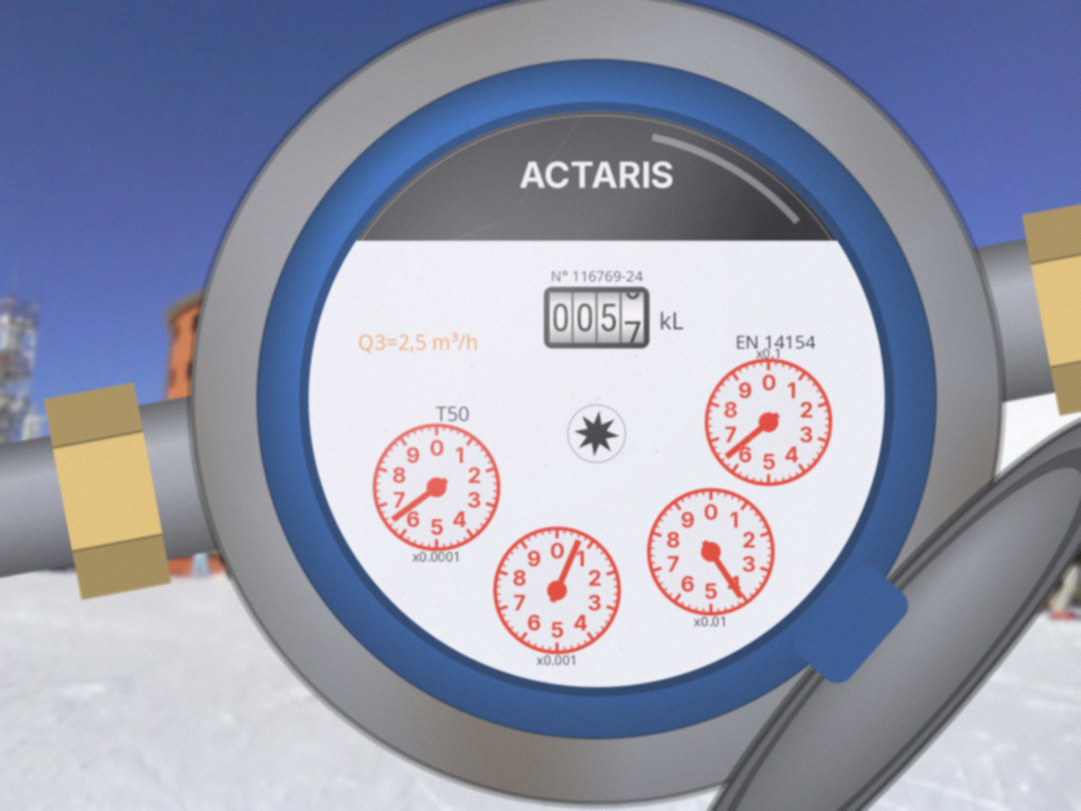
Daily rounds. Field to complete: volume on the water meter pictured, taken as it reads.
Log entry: 56.6406 kL
